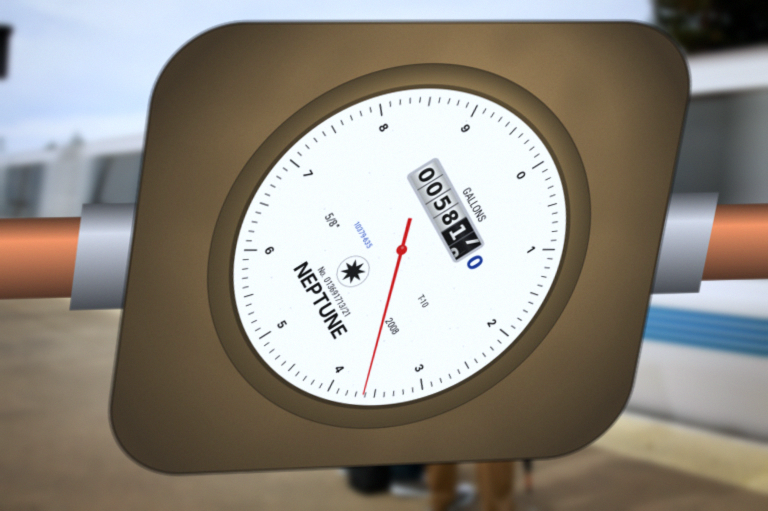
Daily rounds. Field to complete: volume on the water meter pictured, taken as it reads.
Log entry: 58173.6 gal
